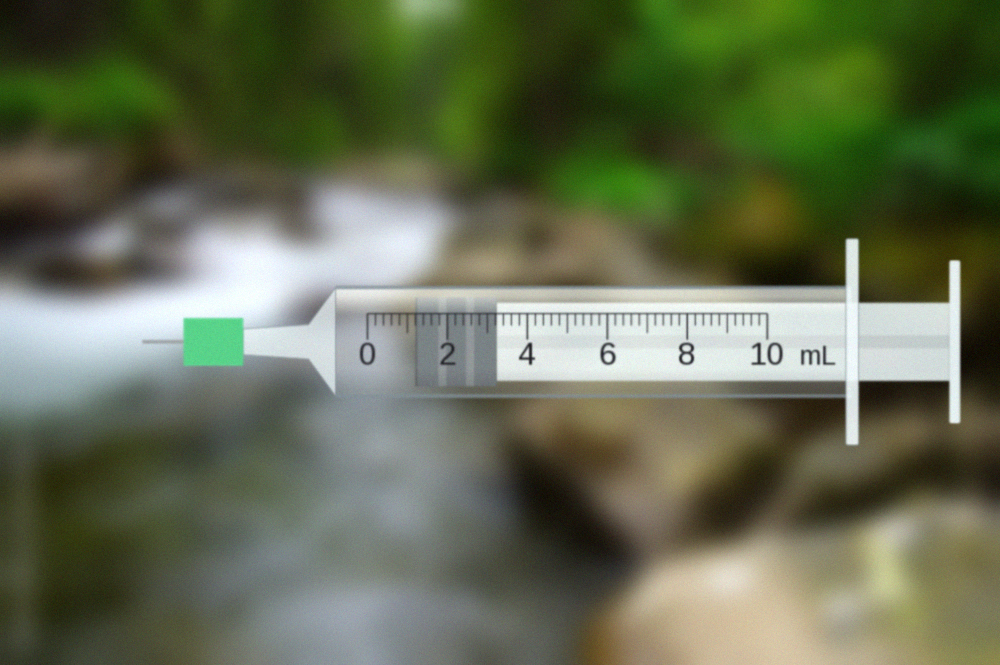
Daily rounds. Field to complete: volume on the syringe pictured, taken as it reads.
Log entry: 1.2 mL
